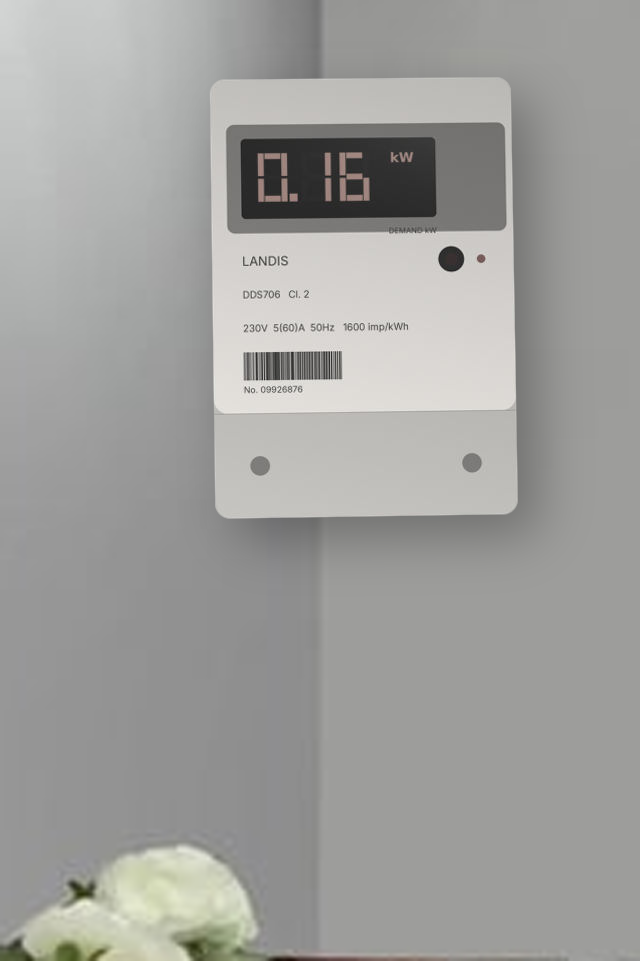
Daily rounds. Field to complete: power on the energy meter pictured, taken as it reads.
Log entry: 0.16 kW
